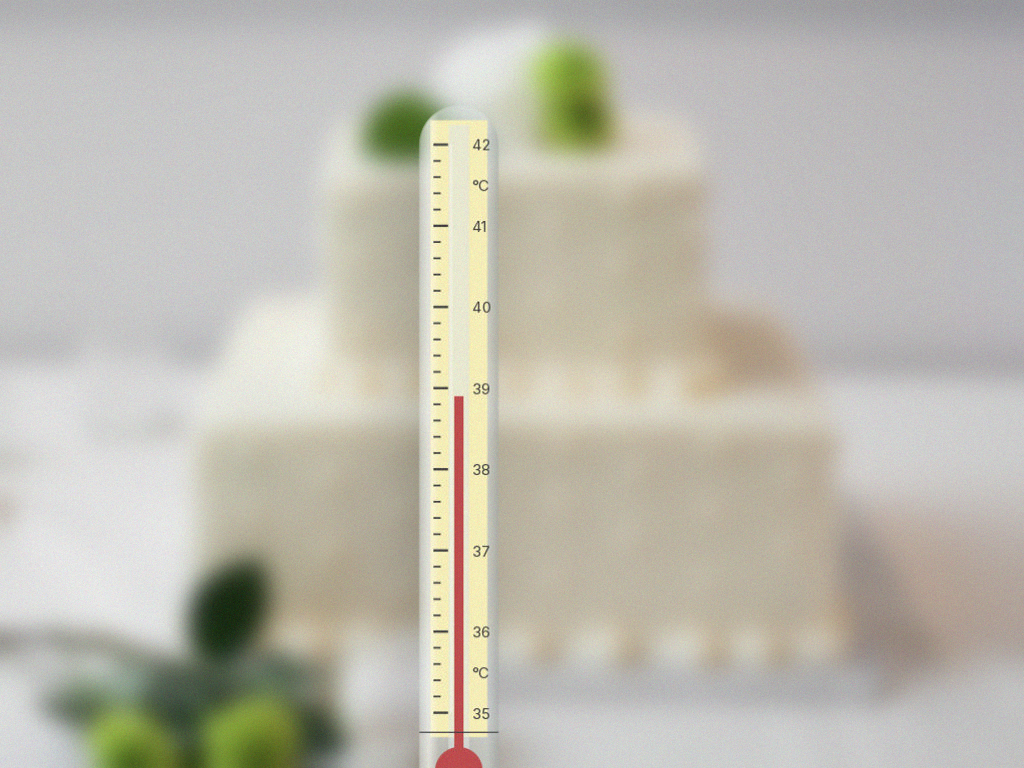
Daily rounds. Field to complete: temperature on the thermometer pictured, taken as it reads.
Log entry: 38.9 °C
